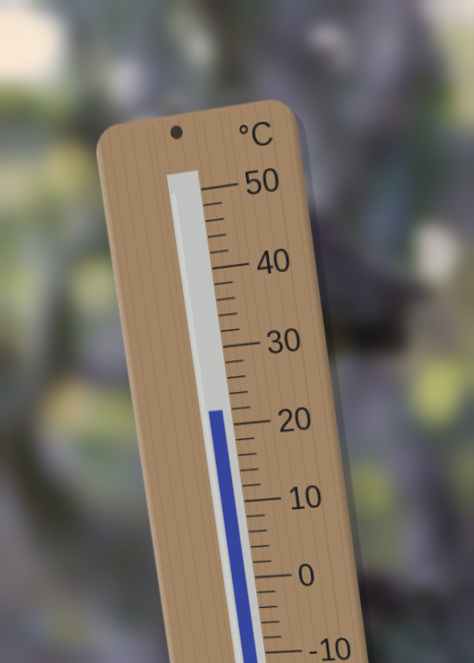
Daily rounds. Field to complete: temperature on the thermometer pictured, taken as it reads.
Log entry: 22 °C
